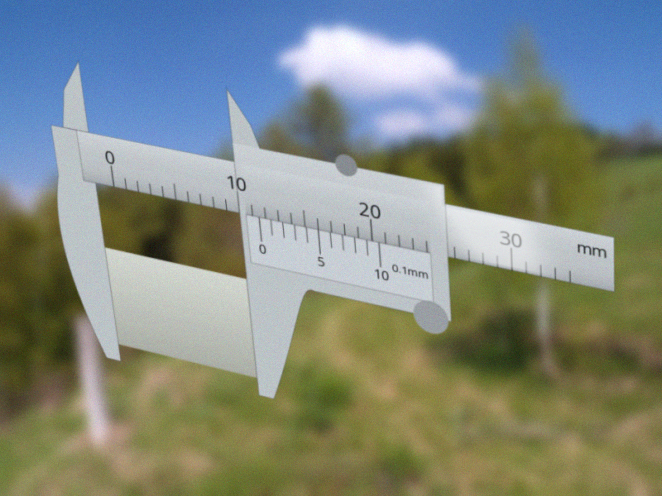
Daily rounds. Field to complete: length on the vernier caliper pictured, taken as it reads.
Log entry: 11.5 mm
